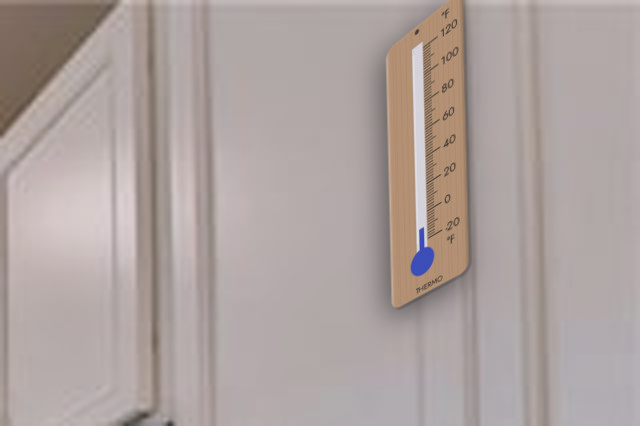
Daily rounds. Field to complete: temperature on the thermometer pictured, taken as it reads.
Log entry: -10 °F
